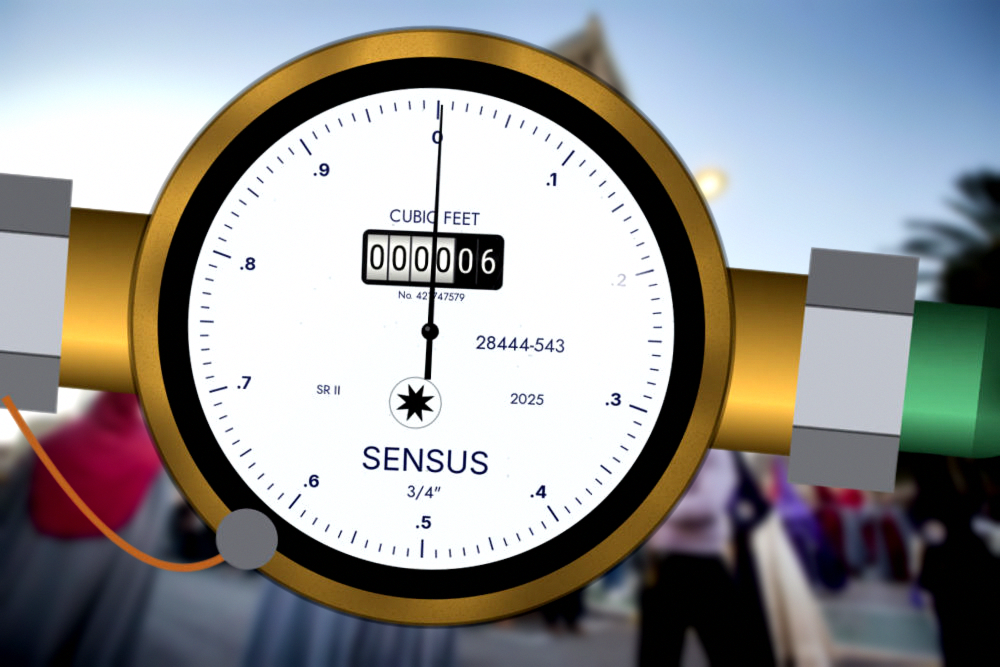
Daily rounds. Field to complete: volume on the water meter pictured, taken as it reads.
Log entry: 6.00 ft³
